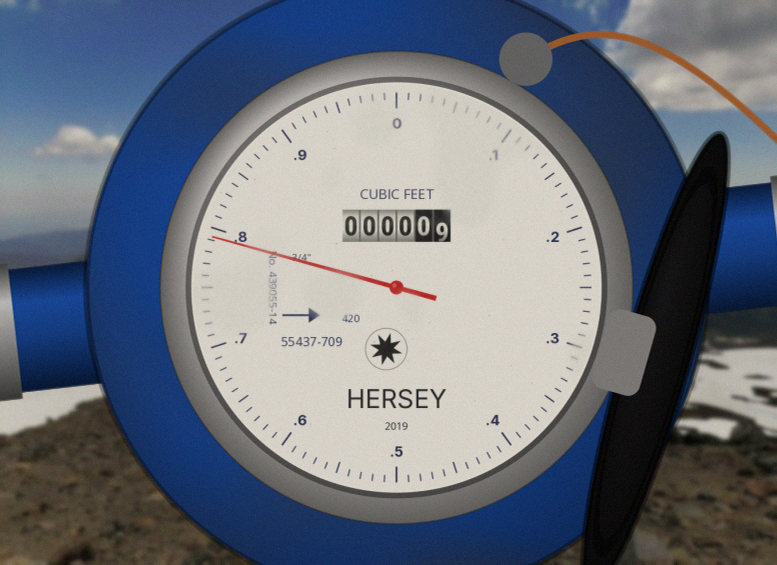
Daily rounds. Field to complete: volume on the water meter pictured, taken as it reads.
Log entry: 8.79 ft³
